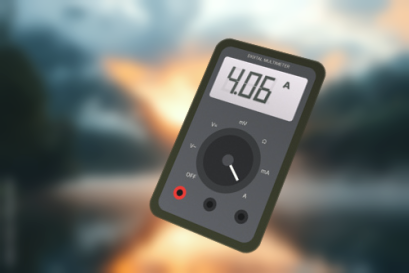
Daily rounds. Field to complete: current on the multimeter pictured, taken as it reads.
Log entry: 4.06 A
